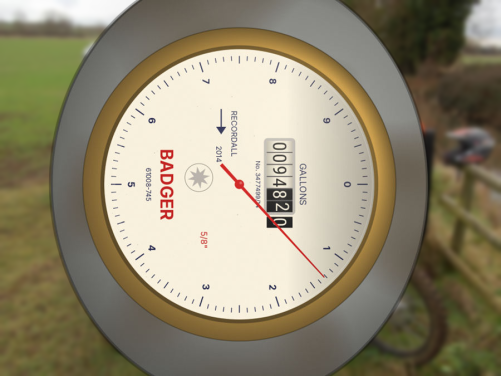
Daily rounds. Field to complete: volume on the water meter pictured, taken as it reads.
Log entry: 94821.3 gal
